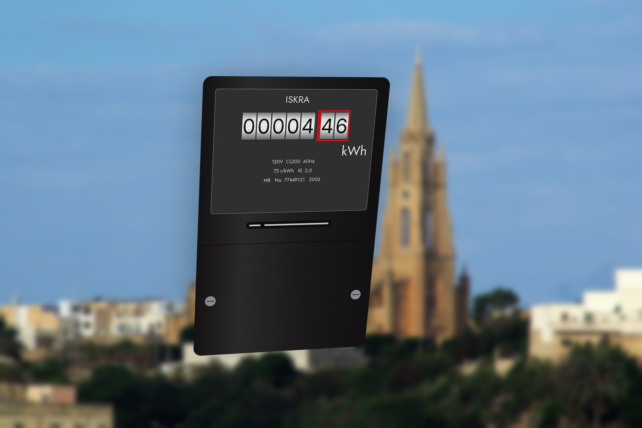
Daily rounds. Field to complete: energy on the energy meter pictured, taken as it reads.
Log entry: 4.46 kWh
